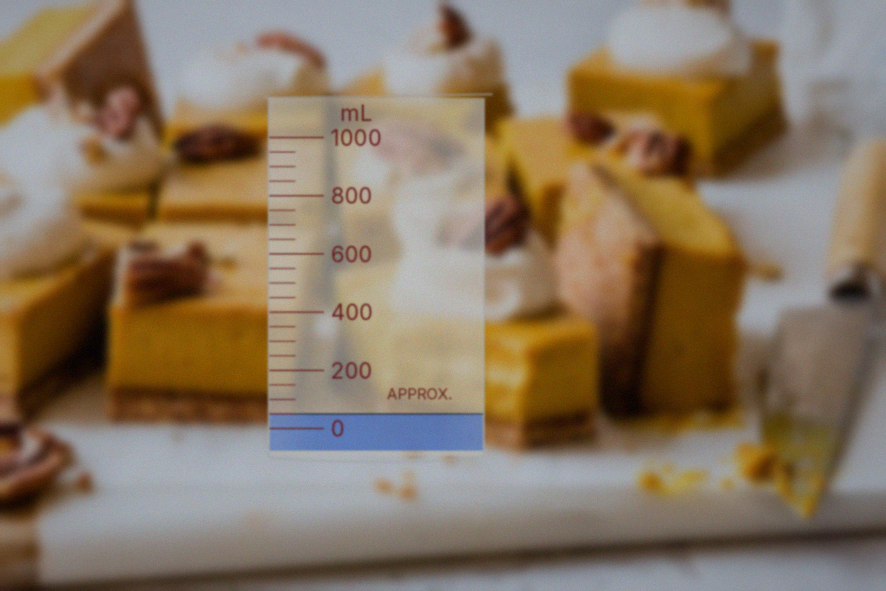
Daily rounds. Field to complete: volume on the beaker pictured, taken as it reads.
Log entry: 50 mL
